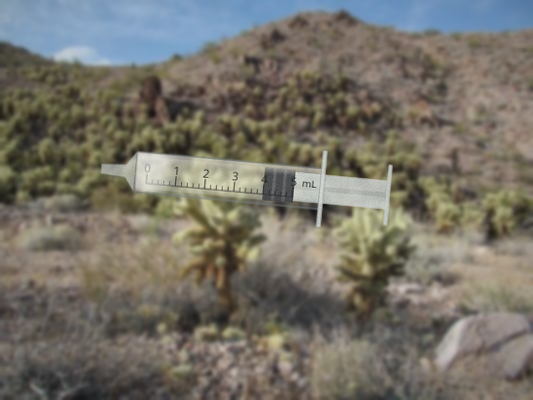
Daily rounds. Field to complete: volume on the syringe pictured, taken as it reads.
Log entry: 4 mL
